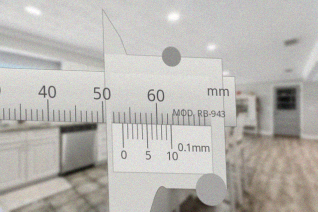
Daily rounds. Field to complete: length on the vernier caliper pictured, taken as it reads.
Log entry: 53.6 mm
